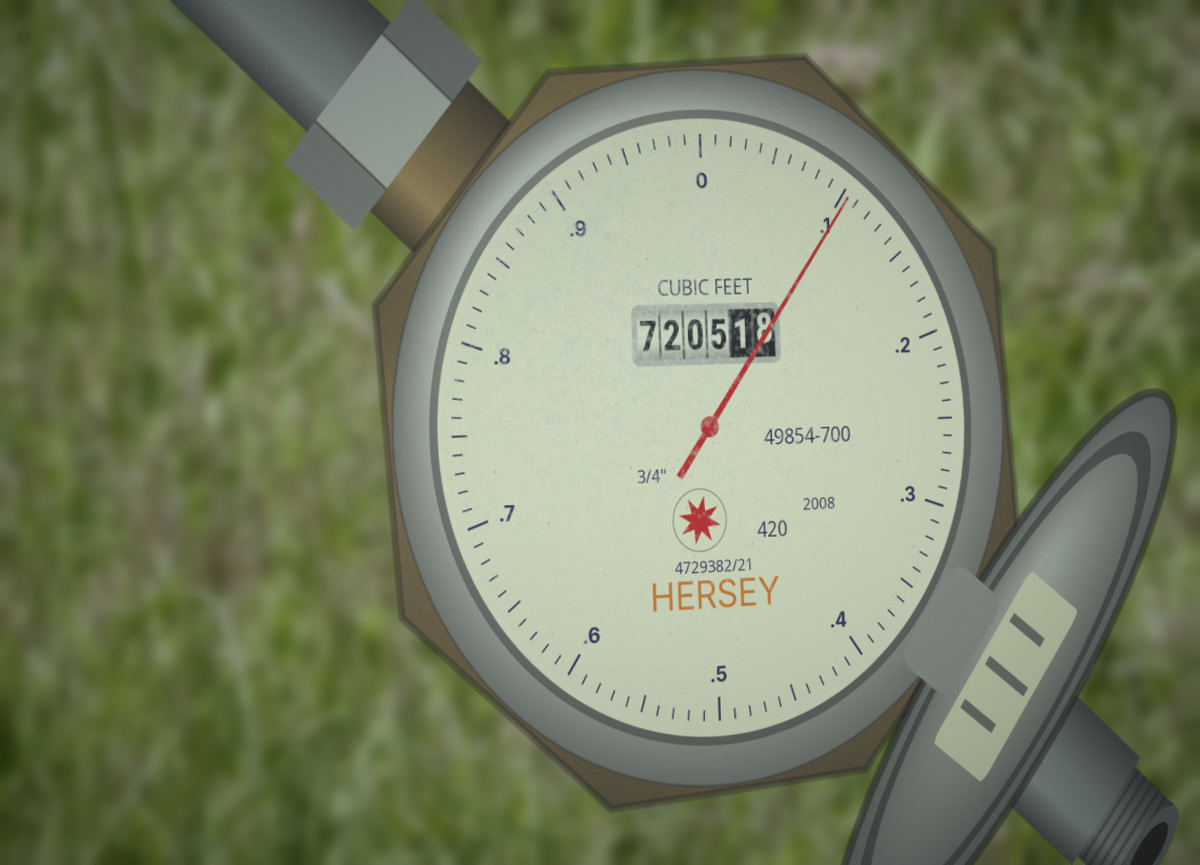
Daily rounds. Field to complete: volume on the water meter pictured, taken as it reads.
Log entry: 720518.10 ft³
